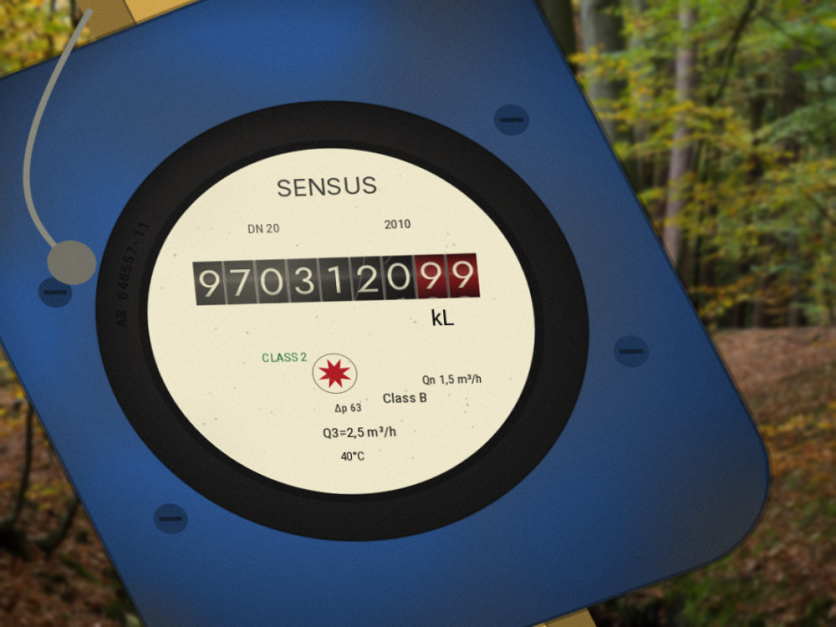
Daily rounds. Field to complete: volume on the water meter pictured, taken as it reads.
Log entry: 9703120.99 kL
